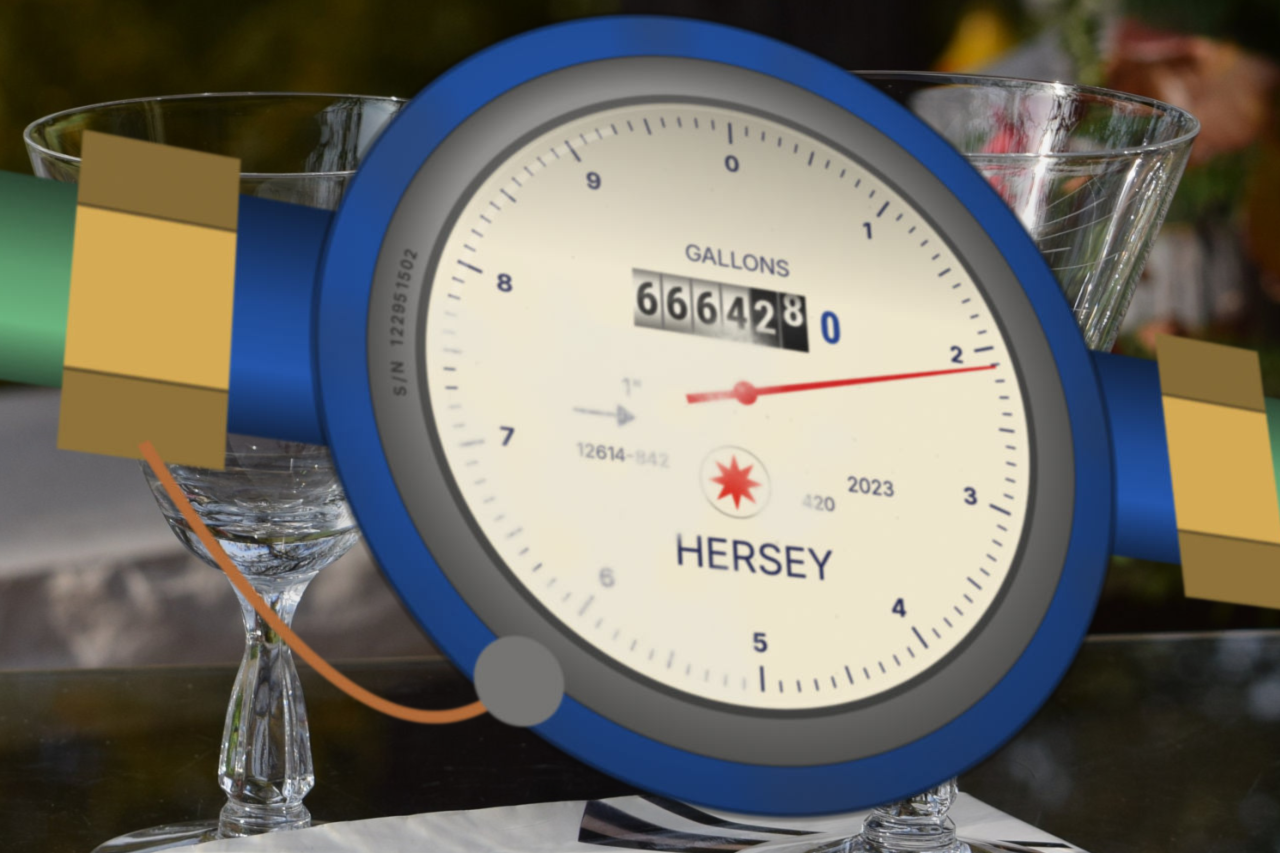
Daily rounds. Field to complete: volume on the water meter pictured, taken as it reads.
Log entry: 6664282.1 gal
